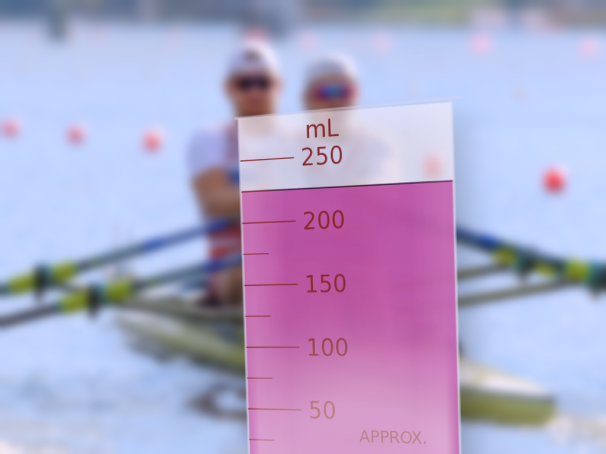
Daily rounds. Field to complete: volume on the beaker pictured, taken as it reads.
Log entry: 225 mL
